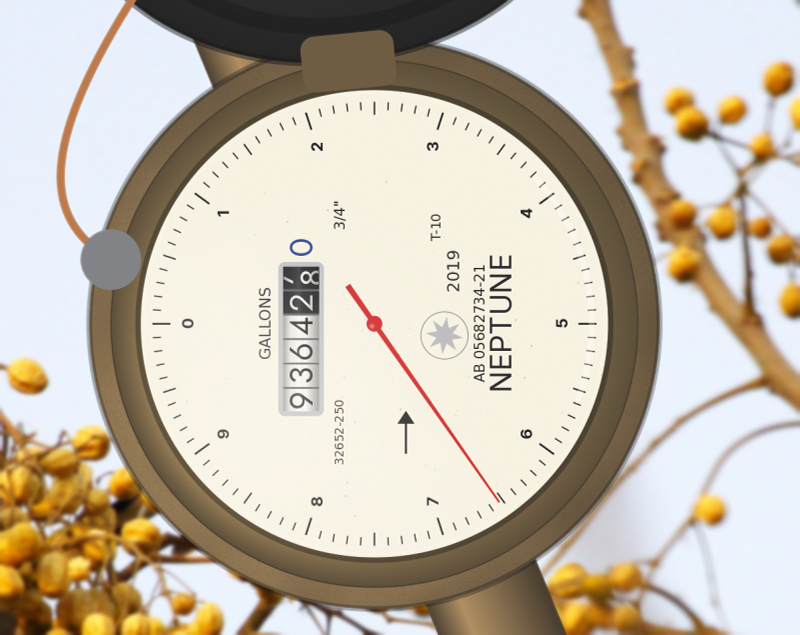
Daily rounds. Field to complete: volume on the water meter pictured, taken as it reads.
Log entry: 9364276.5 gal
